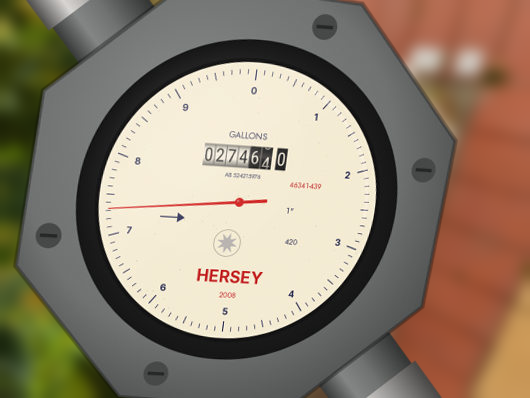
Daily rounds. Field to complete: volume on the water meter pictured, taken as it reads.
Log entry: 274637.3 gal
